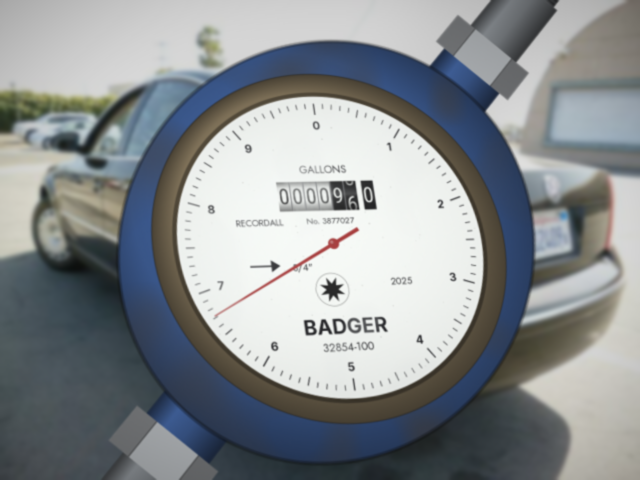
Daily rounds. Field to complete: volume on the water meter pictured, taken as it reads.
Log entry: 956.7 gal
